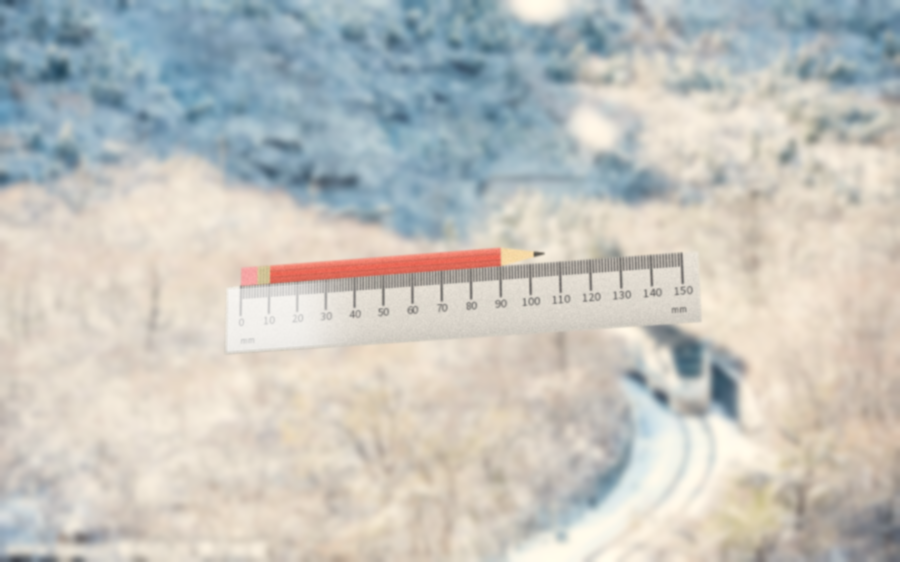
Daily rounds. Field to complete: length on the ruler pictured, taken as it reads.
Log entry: 105 mm
